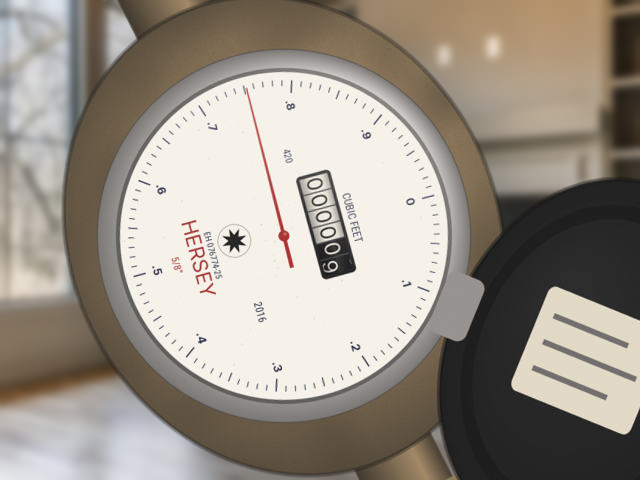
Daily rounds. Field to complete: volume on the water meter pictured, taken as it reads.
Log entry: 8.75 ft³
